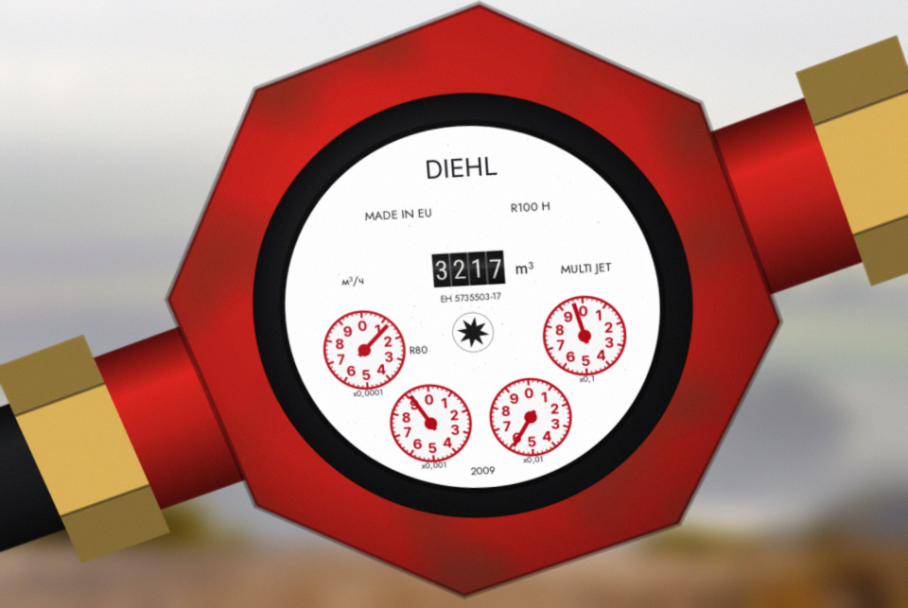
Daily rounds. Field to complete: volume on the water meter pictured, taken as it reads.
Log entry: 3216.9591 m³
